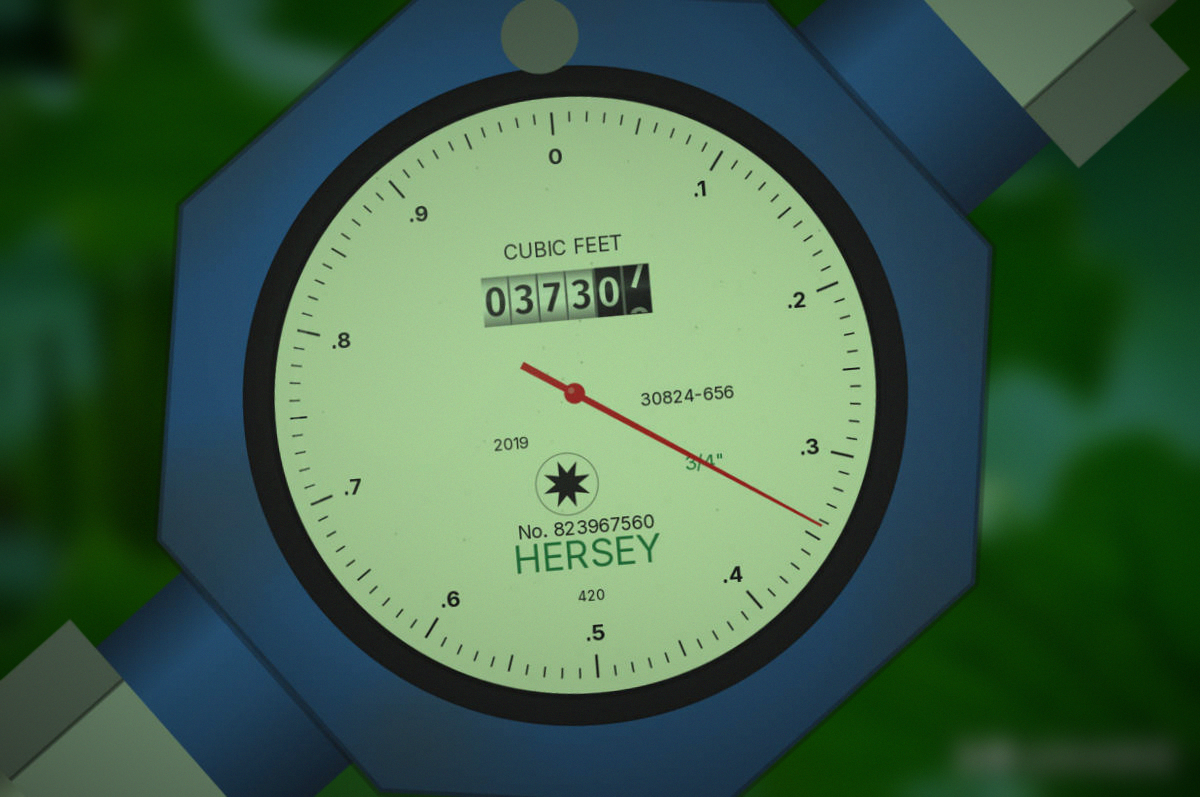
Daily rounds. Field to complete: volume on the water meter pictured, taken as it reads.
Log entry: 37307.34 ft³
